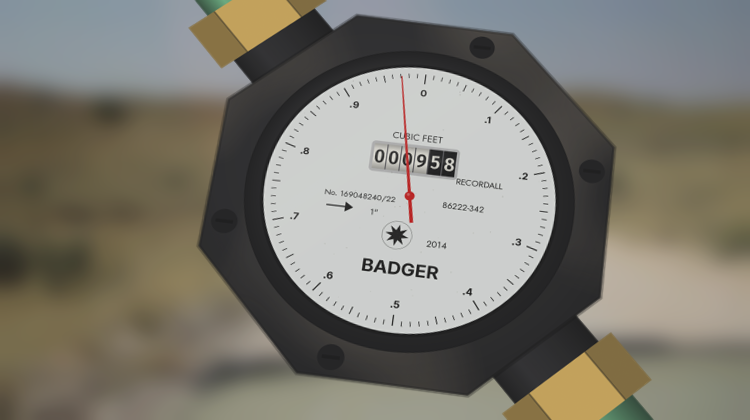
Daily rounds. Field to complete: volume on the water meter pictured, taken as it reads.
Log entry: 957.97 ft³
